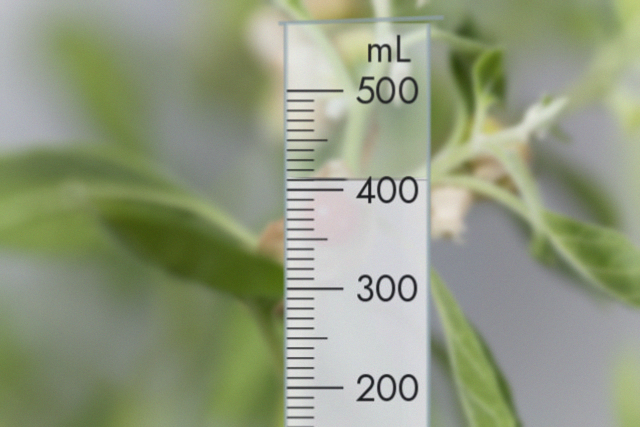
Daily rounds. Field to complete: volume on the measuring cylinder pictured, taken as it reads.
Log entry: 410 mL
